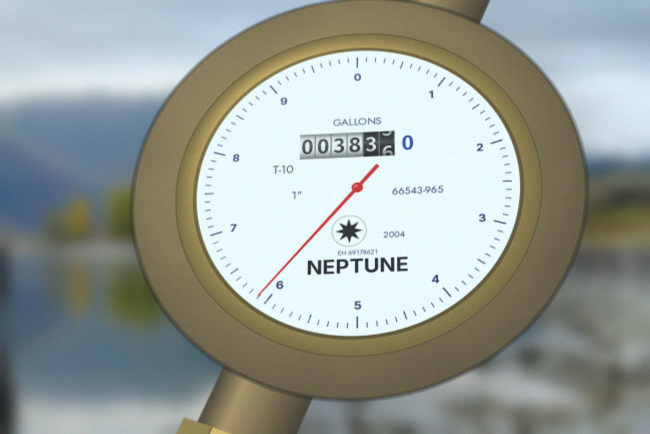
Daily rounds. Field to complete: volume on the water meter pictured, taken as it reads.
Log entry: 38356.1 gal
